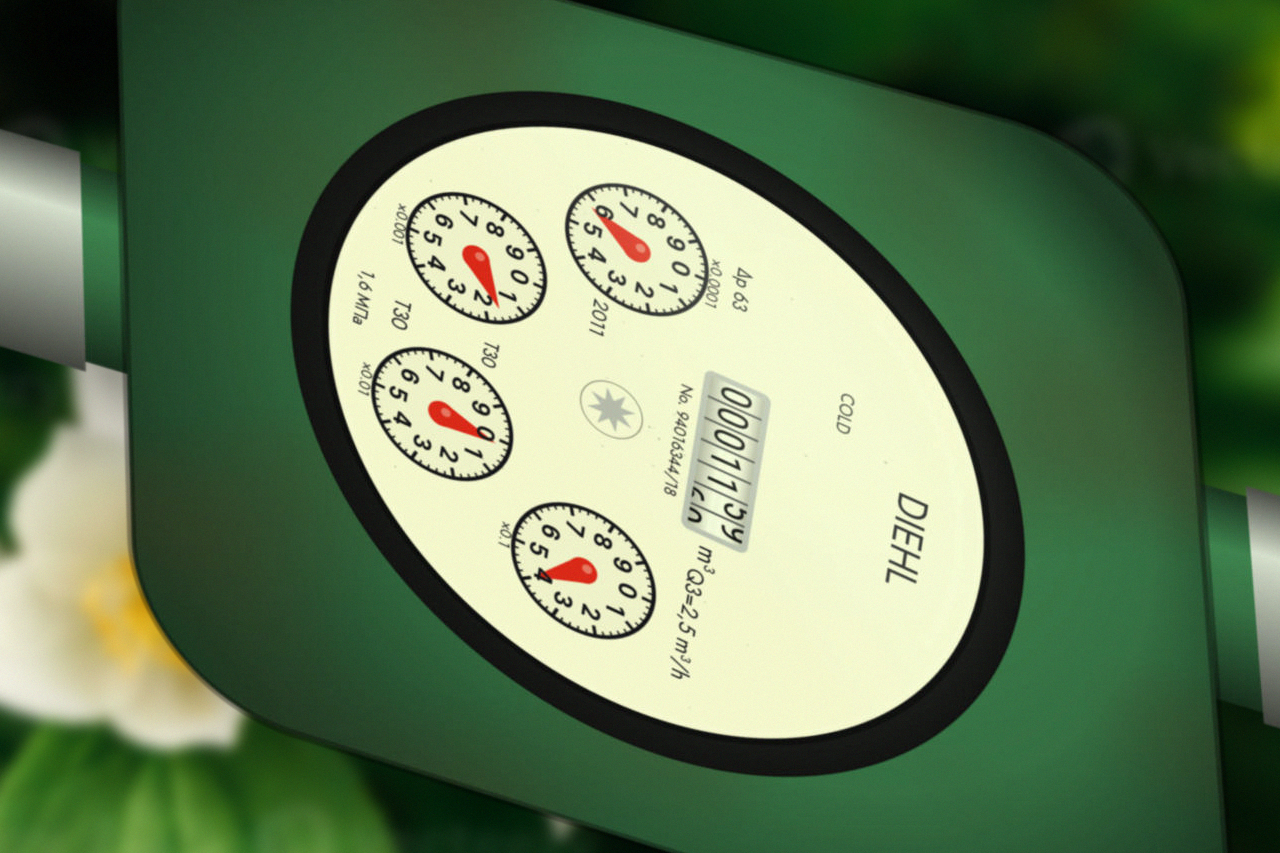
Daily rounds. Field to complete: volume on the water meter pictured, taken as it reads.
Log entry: 1159.4015 m³
